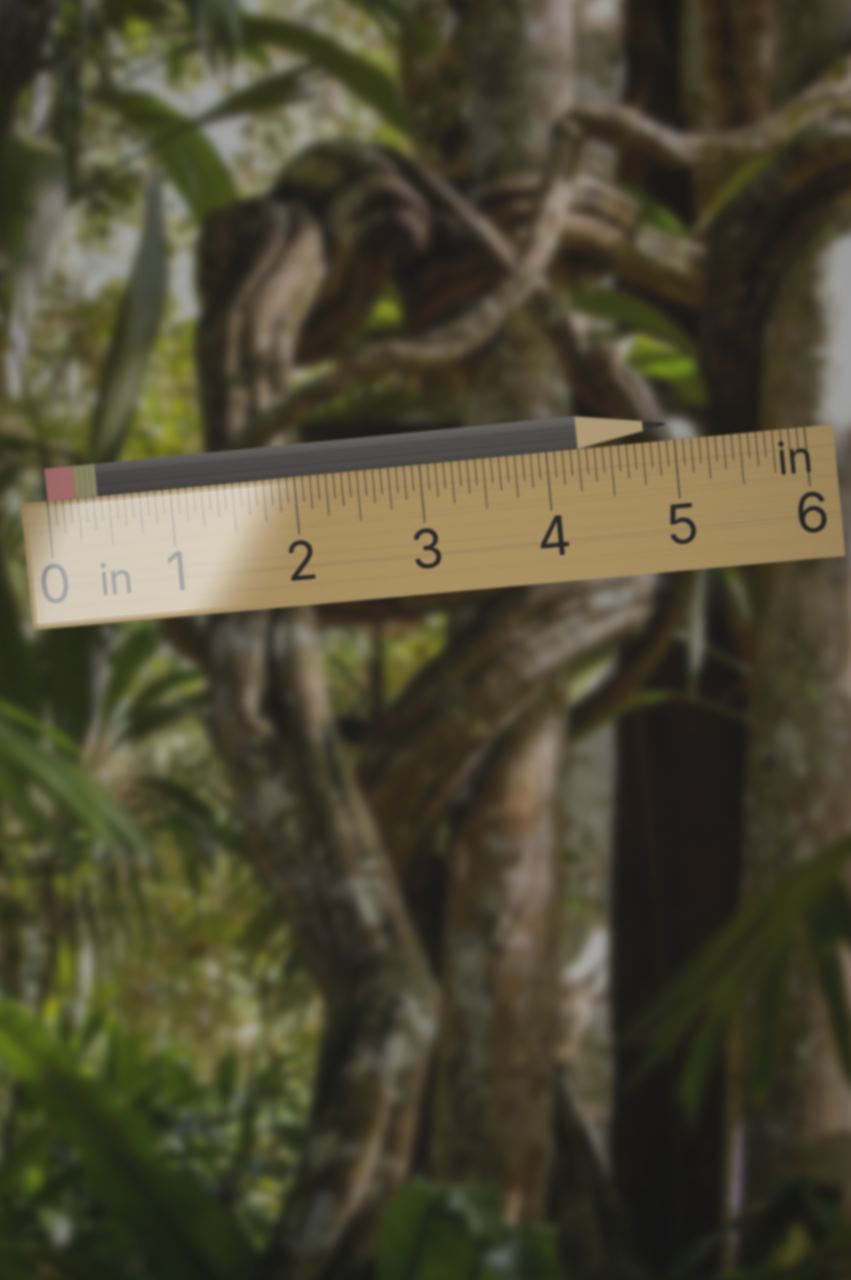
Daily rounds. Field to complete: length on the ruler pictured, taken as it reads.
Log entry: 4.9375 in
